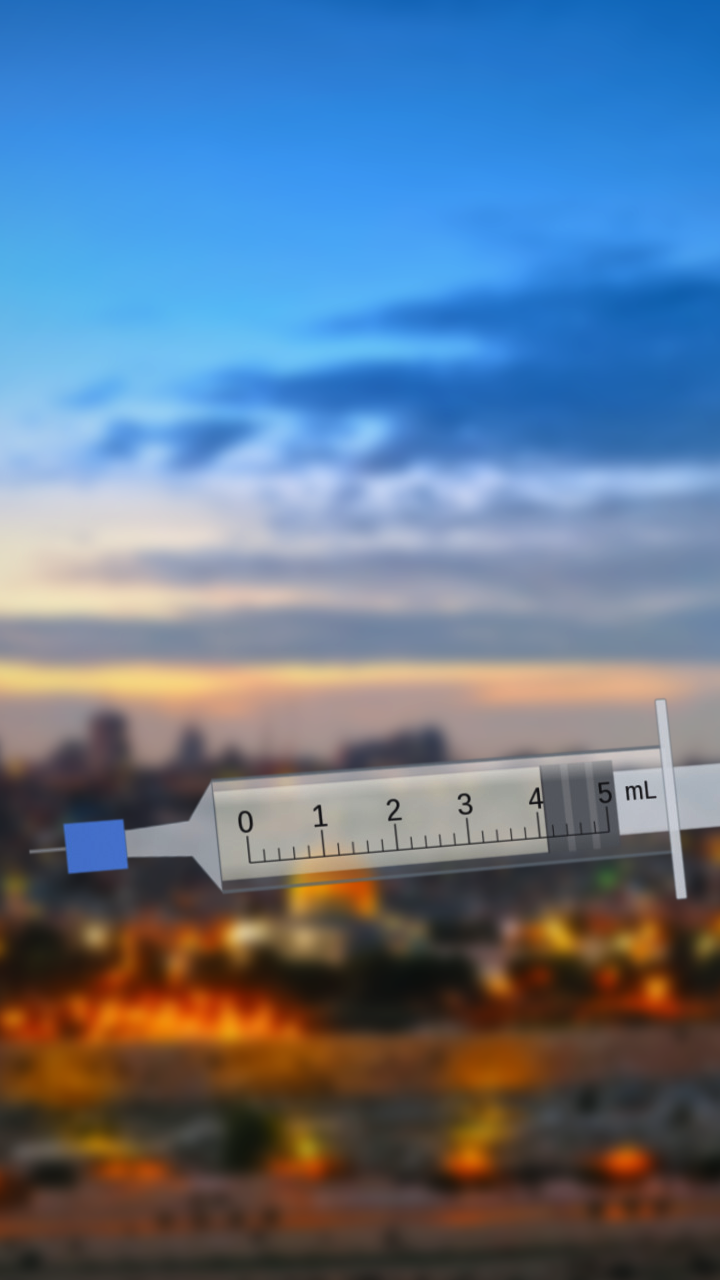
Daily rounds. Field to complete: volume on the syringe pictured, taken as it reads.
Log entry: 4.1 mL
